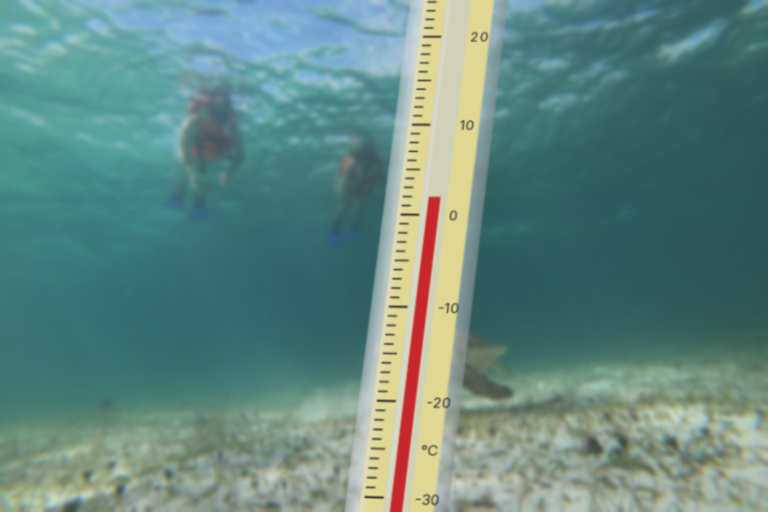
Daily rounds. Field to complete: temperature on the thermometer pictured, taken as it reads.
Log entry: 2 °C
